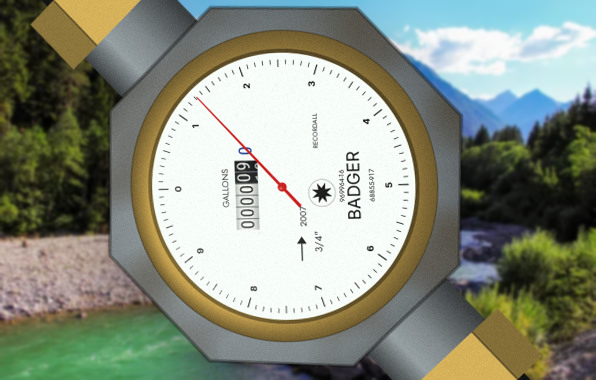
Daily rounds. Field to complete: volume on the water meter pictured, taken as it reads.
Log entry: 91.3 gal
